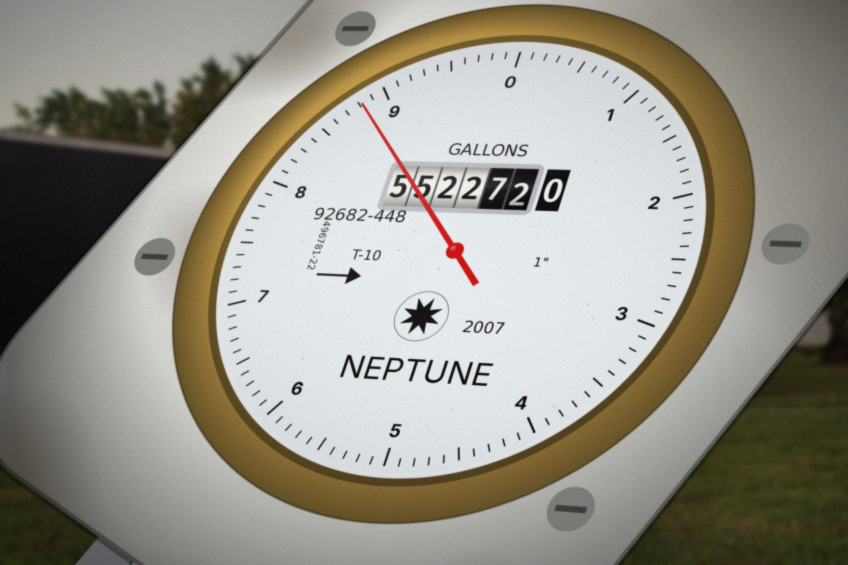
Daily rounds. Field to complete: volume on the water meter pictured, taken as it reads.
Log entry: 5522718.8 gal
